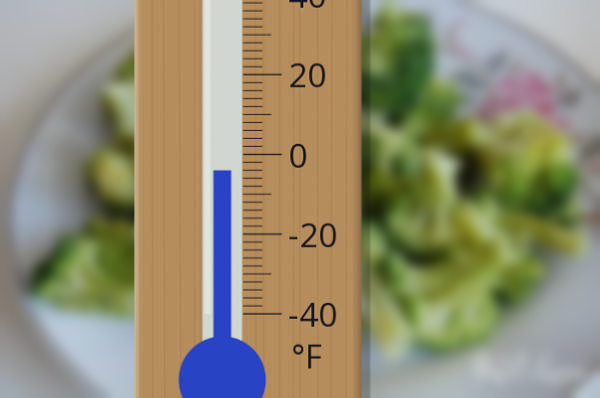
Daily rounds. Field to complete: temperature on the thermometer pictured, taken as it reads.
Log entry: -4 °F
